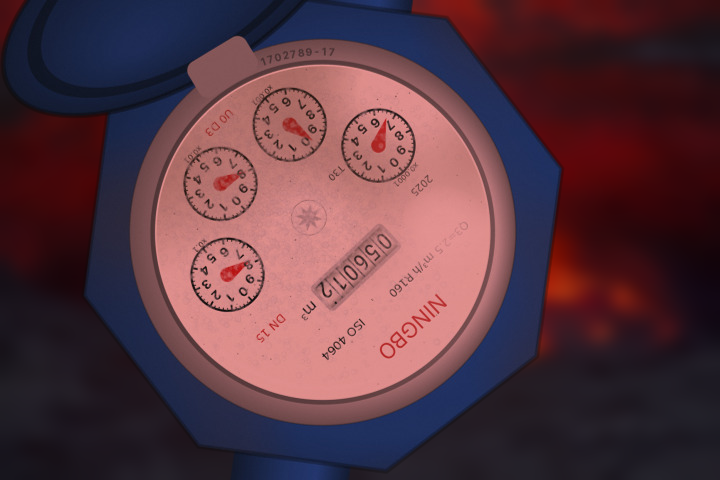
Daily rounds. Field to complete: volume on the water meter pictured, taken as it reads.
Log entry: 56011.7796 m³
